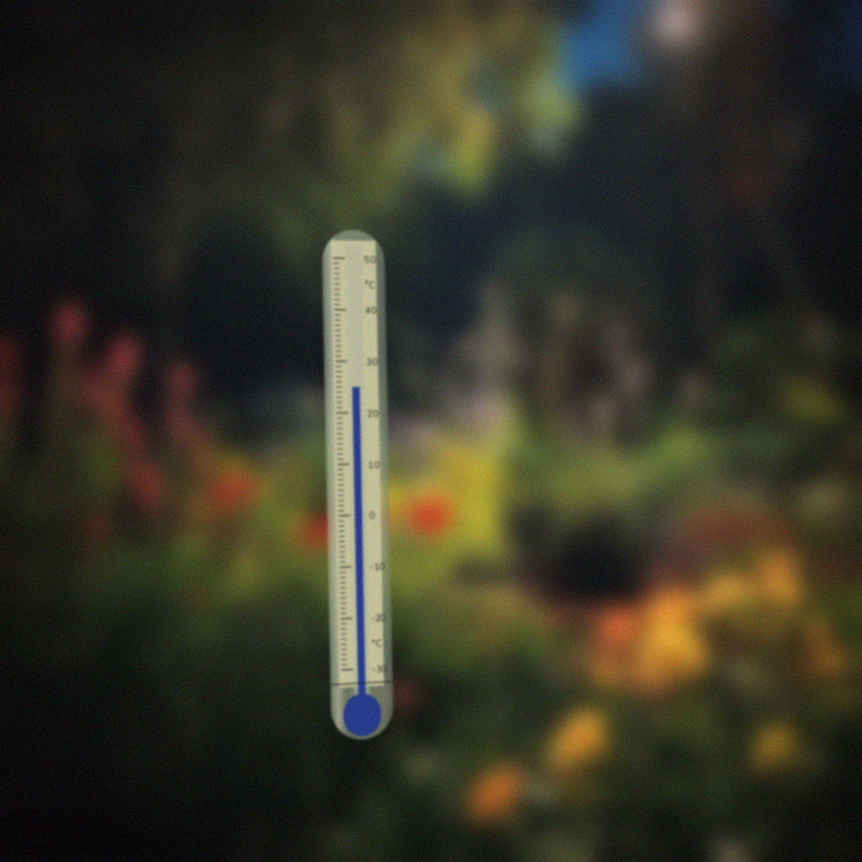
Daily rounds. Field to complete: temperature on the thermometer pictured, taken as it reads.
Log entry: 25 °C
